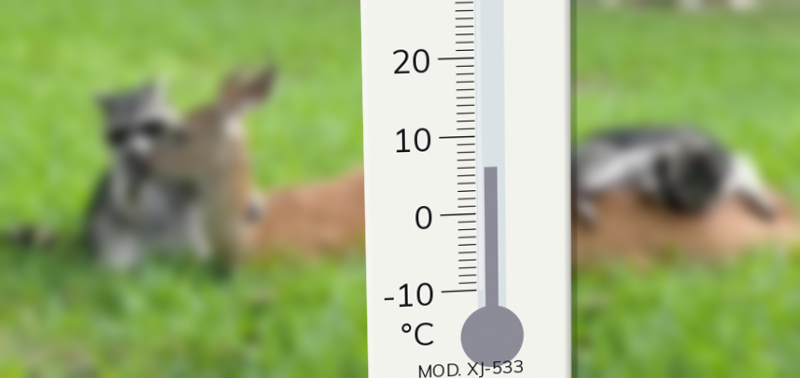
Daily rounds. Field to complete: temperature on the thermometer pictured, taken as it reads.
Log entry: 6 °C
